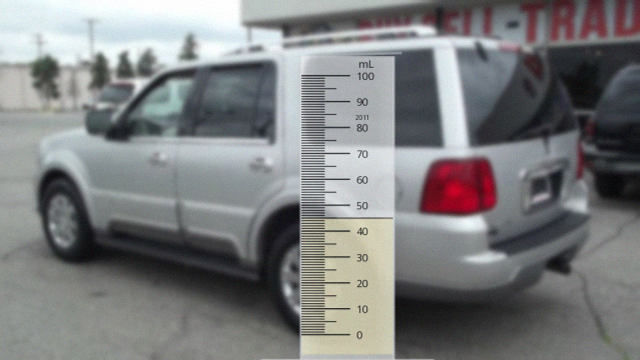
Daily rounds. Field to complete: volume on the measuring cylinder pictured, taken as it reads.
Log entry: 45 mL
